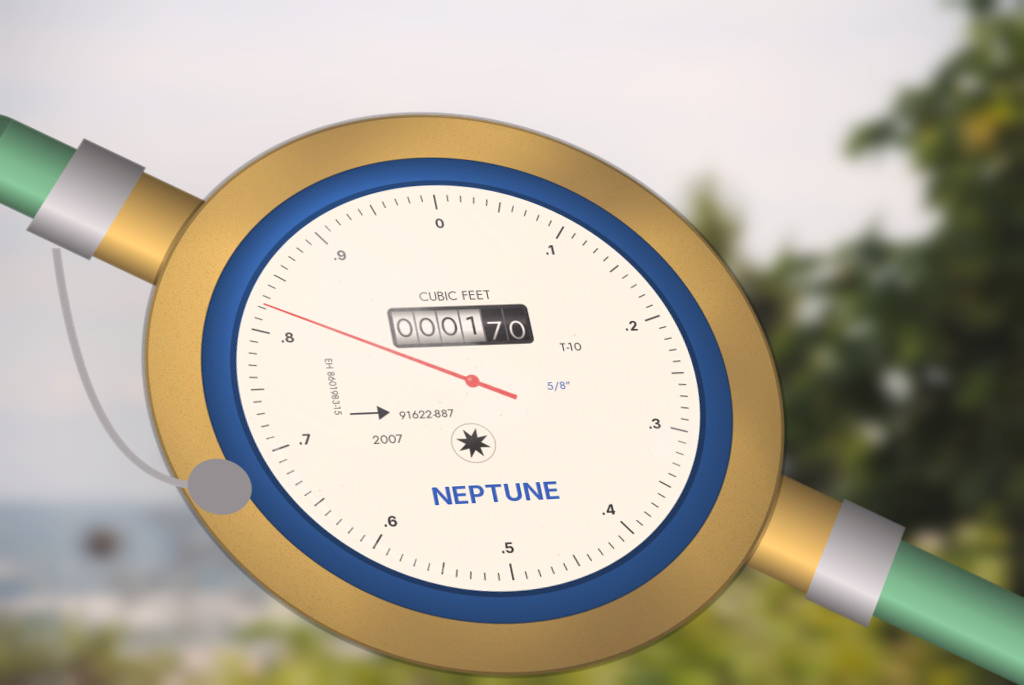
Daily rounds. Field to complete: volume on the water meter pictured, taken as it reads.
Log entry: 169.82 ft³
